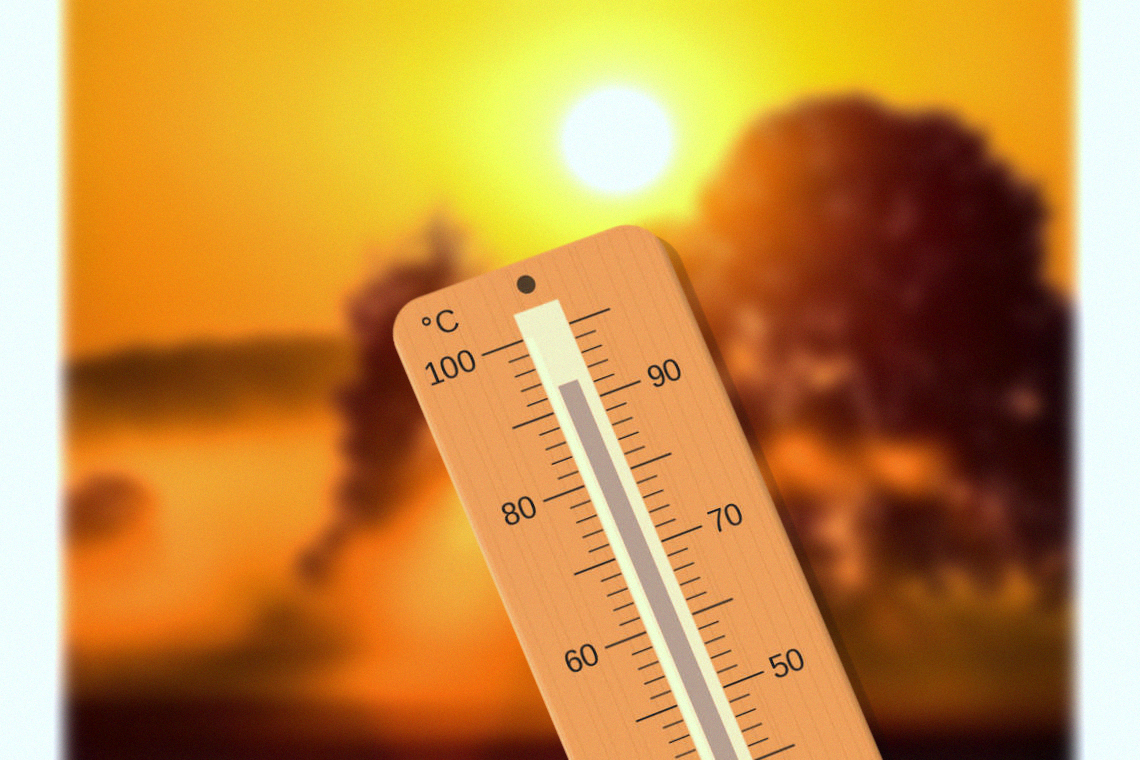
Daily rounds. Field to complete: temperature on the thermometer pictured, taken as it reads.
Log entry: 93 °C
